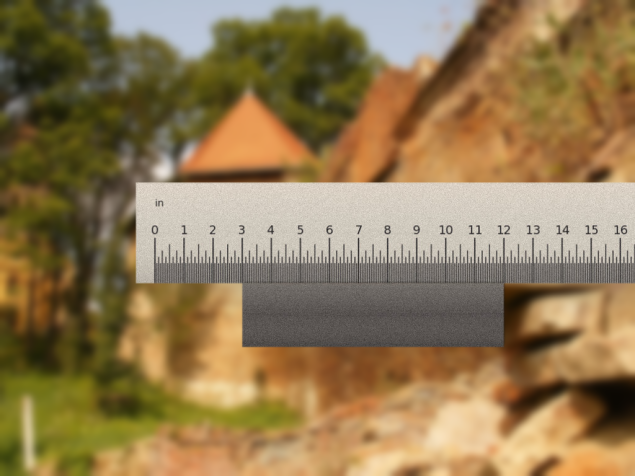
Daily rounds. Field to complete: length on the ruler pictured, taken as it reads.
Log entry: 9 in
